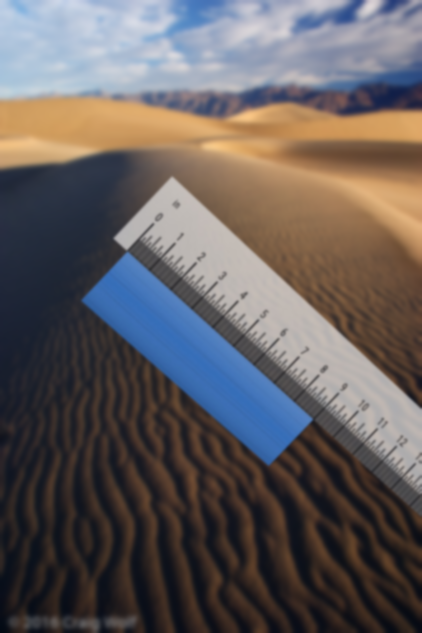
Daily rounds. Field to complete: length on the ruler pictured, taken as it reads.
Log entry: 9 in
